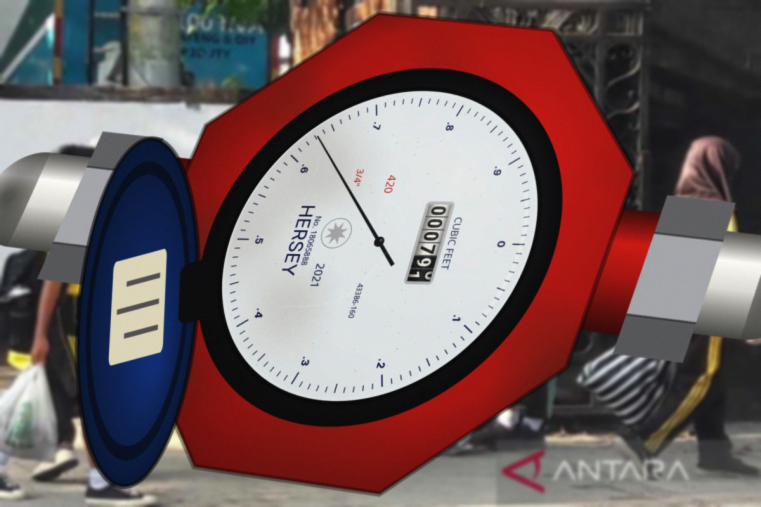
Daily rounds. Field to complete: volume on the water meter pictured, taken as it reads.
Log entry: 790.63 ft³
